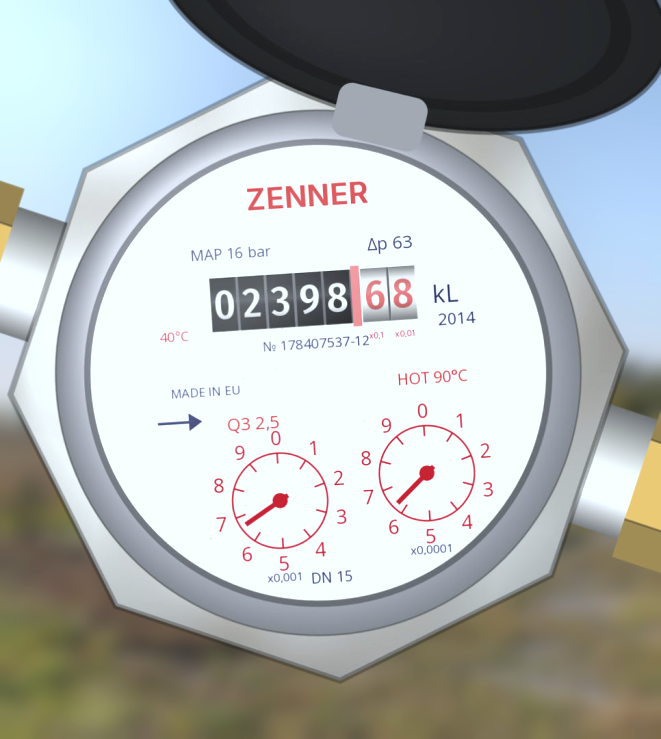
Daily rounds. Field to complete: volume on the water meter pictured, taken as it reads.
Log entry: 2398.6866 kL
